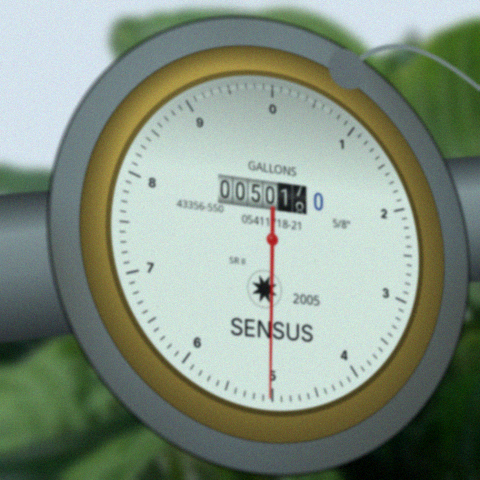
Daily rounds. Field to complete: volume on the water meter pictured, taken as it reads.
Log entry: 50175.0 gal
